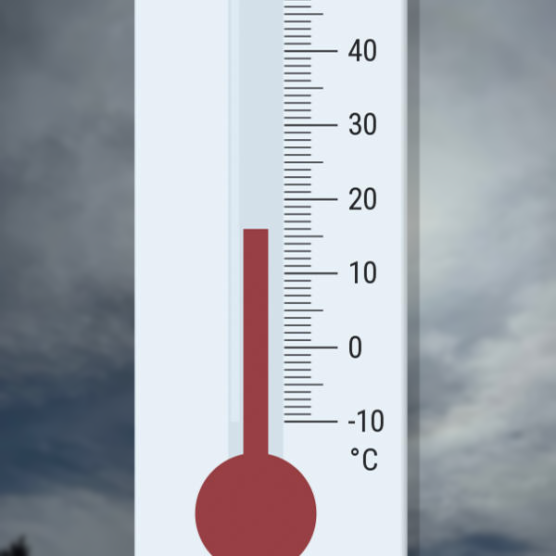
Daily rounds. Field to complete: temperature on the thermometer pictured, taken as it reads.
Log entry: 16 °C
